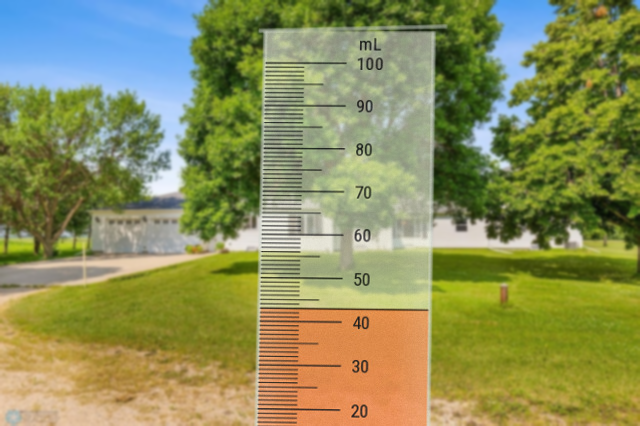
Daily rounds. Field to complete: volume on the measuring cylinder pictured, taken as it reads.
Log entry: 43 mL
